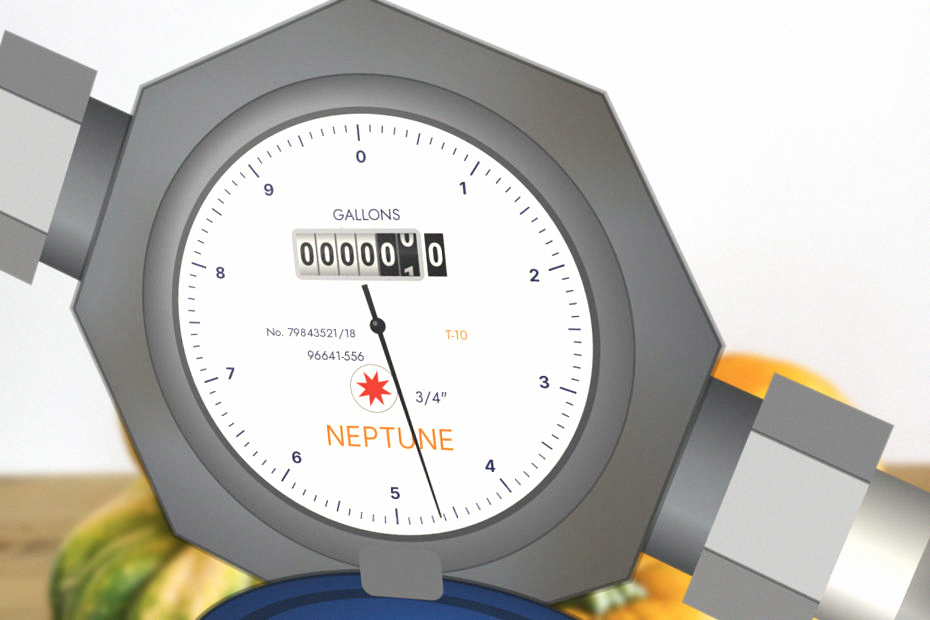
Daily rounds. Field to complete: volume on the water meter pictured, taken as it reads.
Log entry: 4.6 gal
